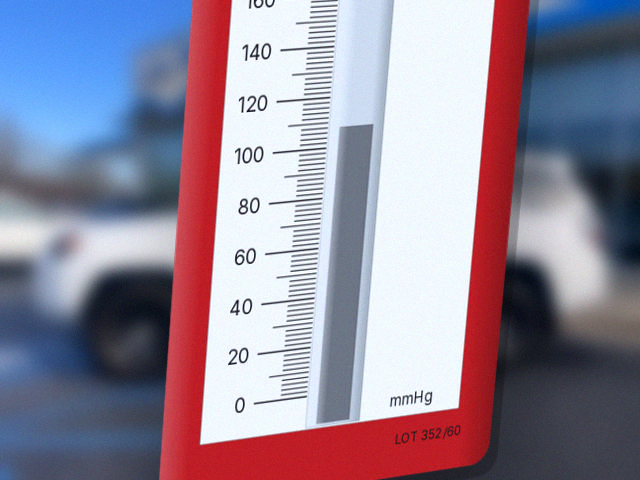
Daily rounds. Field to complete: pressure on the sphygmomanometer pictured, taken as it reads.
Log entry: 108 mmHg
